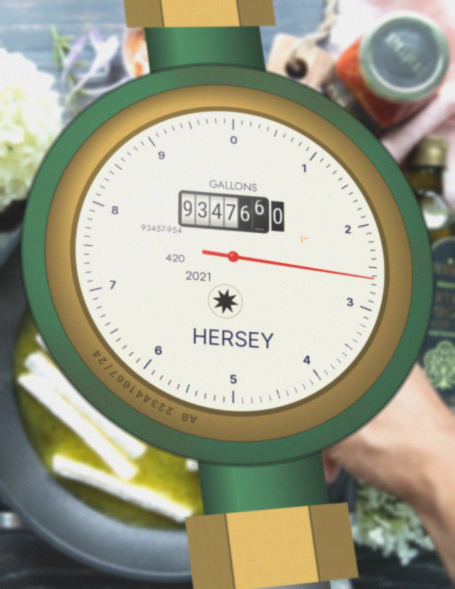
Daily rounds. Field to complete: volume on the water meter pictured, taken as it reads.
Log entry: 9347662.6 gal
